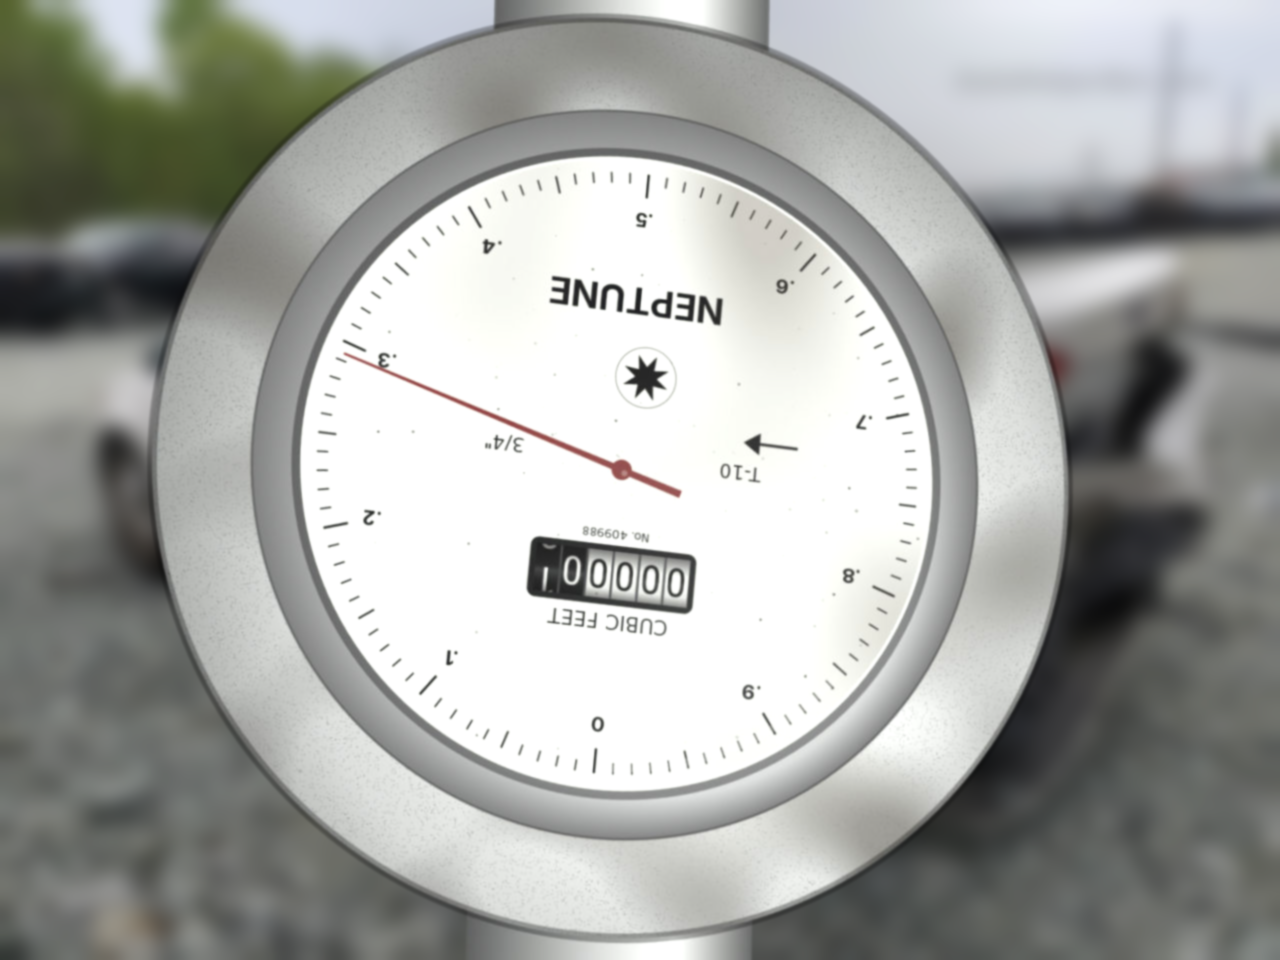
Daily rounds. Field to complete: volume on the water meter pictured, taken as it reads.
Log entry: 1.29 ft³
